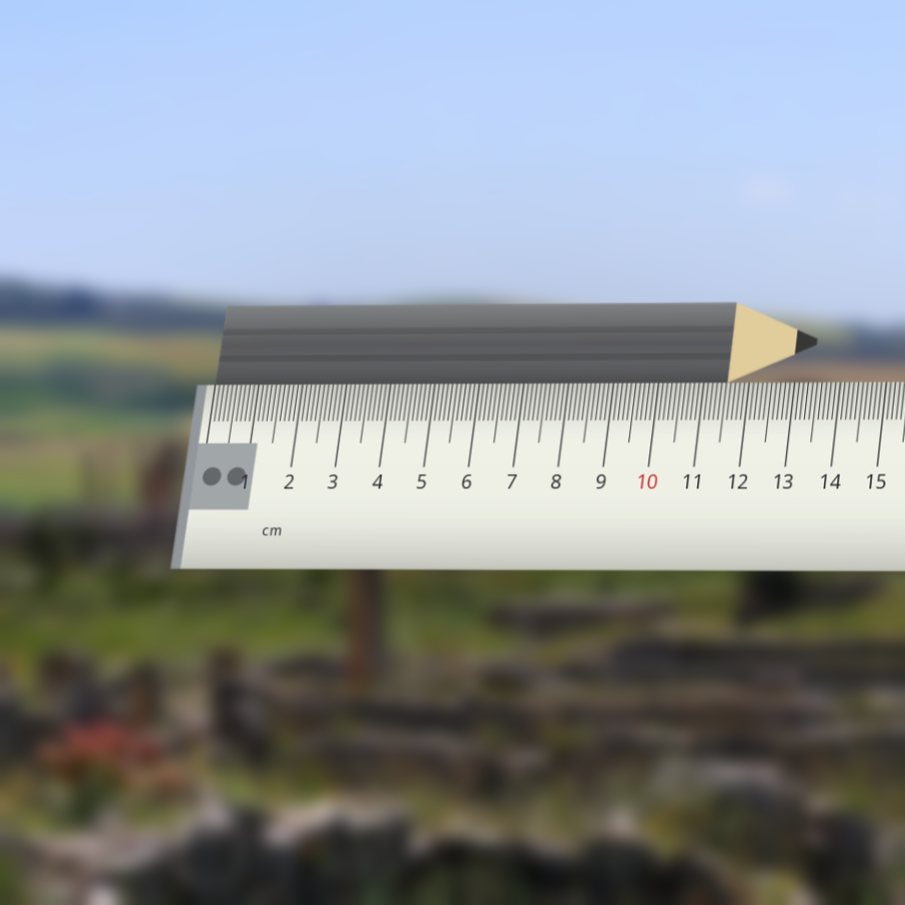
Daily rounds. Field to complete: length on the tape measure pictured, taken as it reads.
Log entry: 13.4 cm
